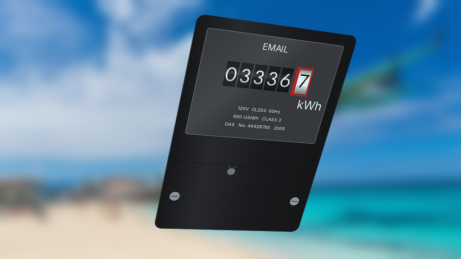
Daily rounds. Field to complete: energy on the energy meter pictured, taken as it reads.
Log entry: 3336.7 kWh
